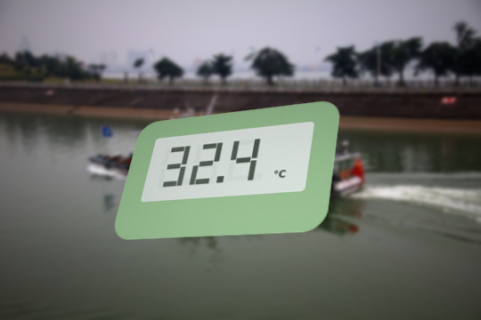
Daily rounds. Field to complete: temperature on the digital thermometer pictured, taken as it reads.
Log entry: 32.4 °C
